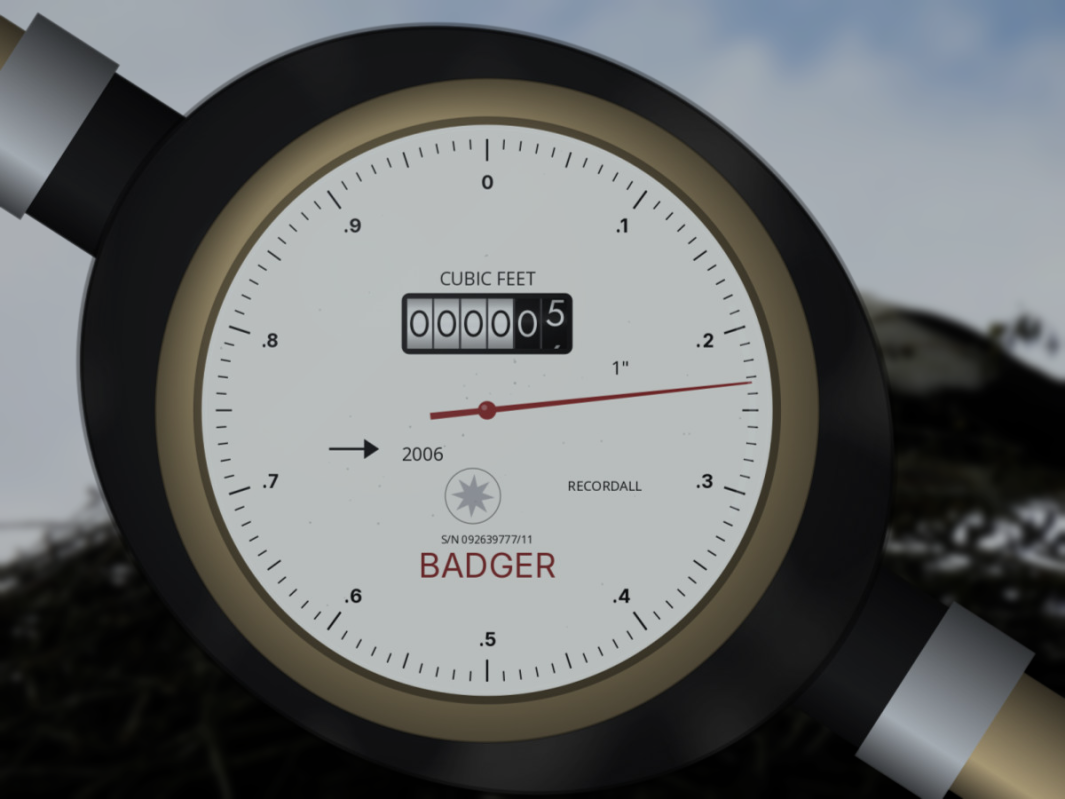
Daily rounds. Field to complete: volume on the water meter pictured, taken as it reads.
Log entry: 5.23 ft³
